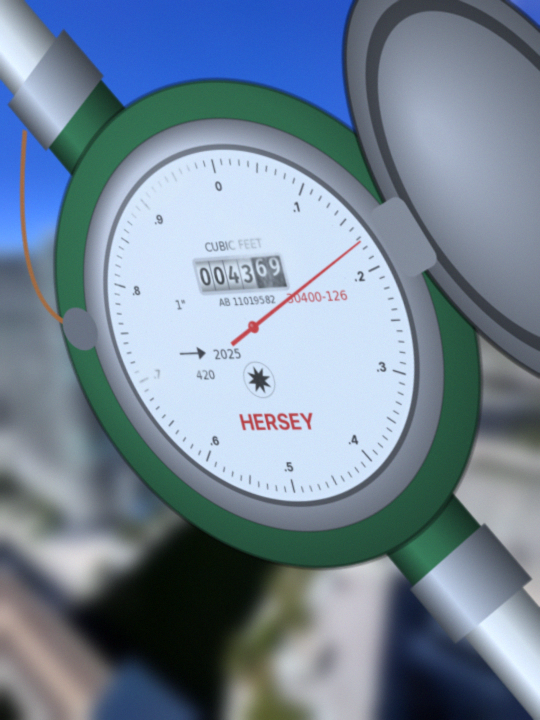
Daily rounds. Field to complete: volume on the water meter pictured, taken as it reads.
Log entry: 4369.17 ft³
